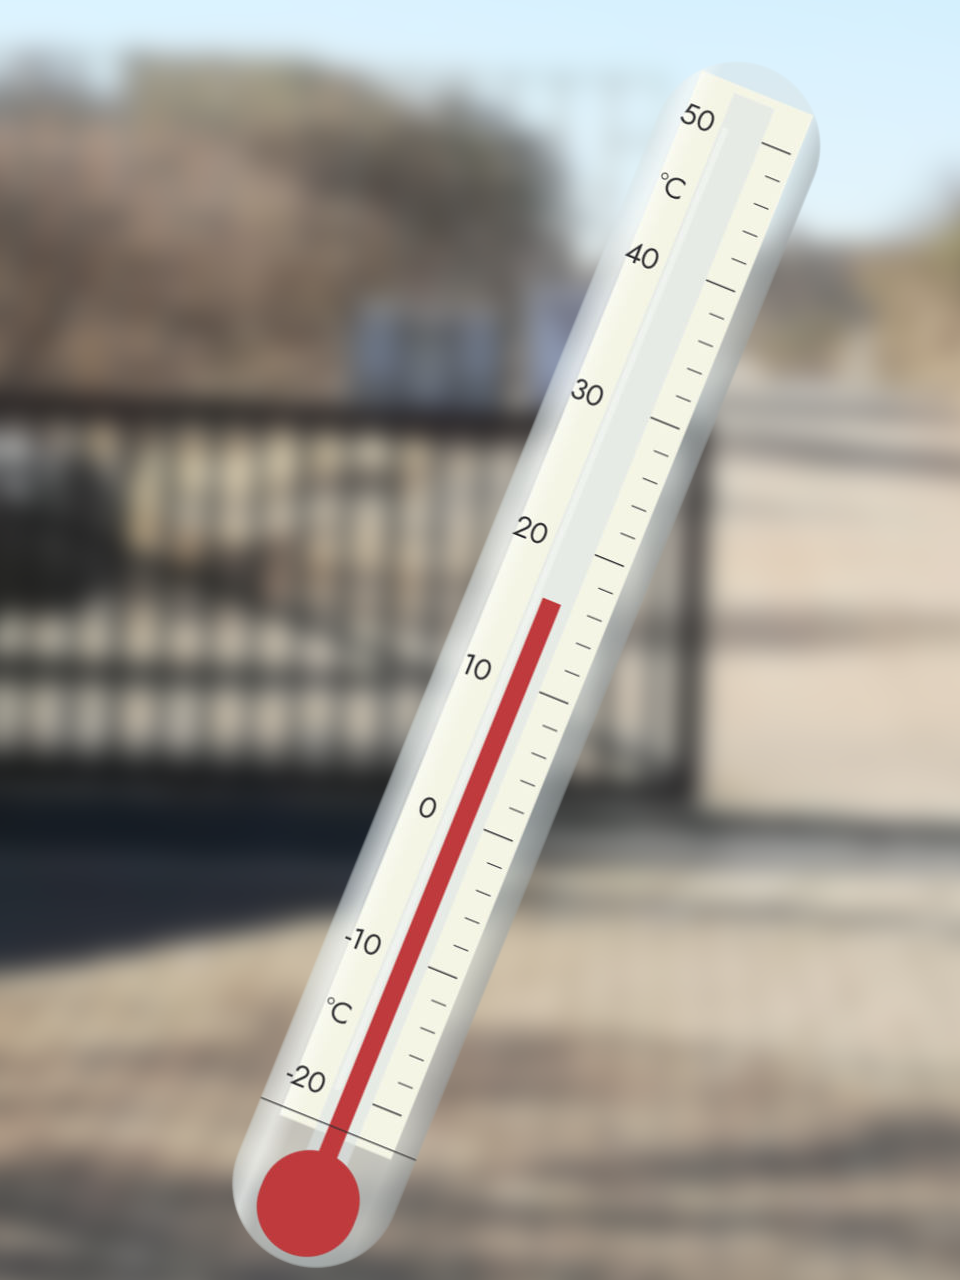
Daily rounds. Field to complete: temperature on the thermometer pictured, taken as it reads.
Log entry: 16 °C
